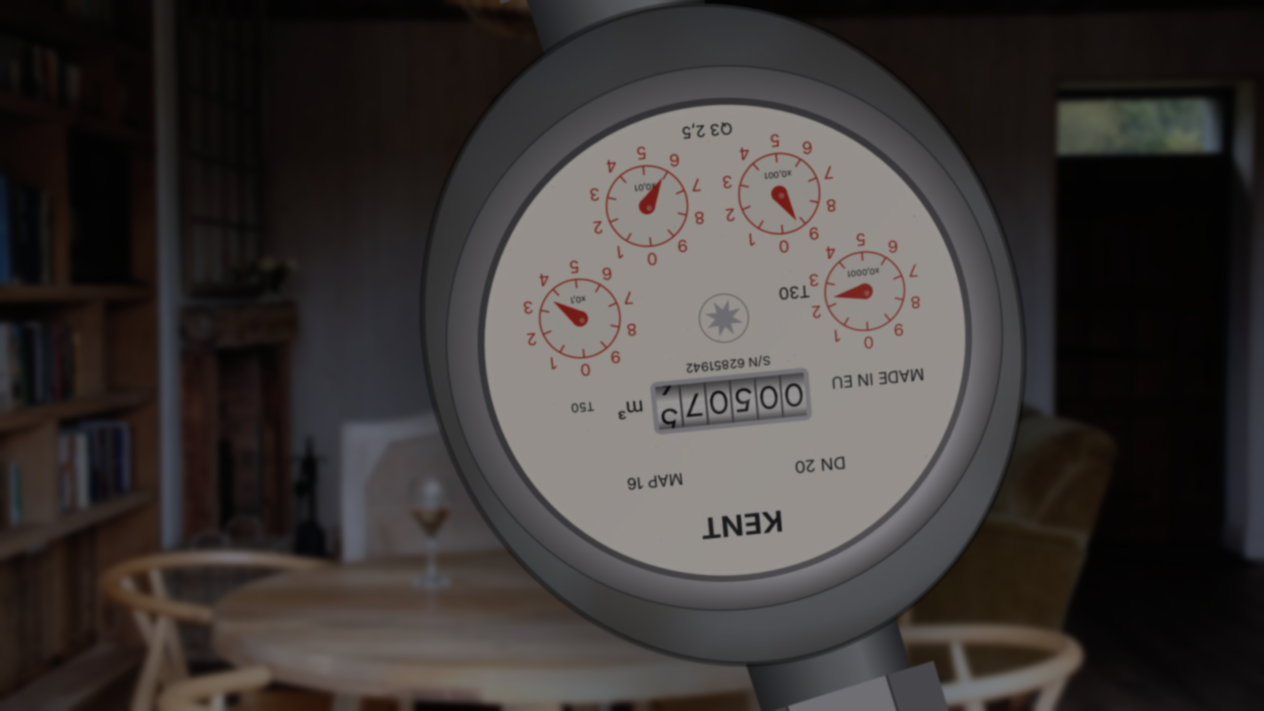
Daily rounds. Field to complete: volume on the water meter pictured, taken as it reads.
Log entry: 5075.3592 m³
